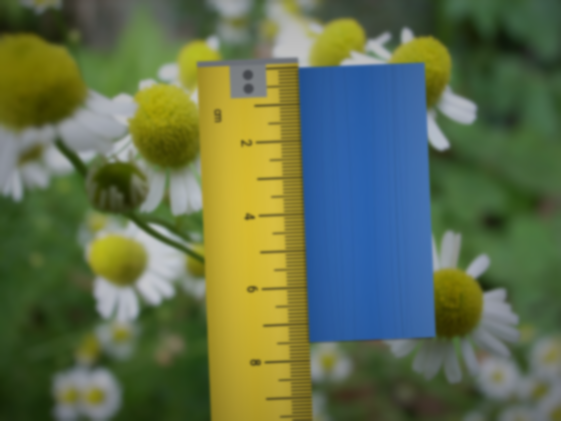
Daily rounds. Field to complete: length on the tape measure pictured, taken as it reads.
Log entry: 7.5 cm
